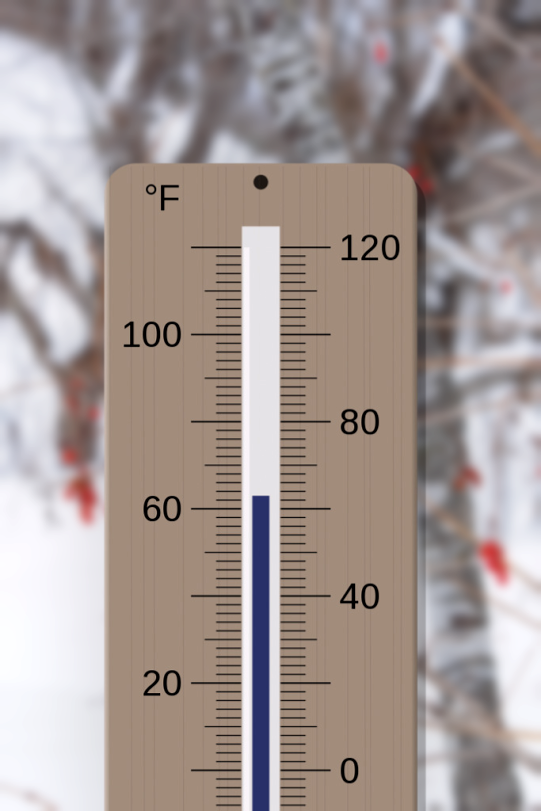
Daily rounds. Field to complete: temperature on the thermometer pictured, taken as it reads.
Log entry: 63 °F
